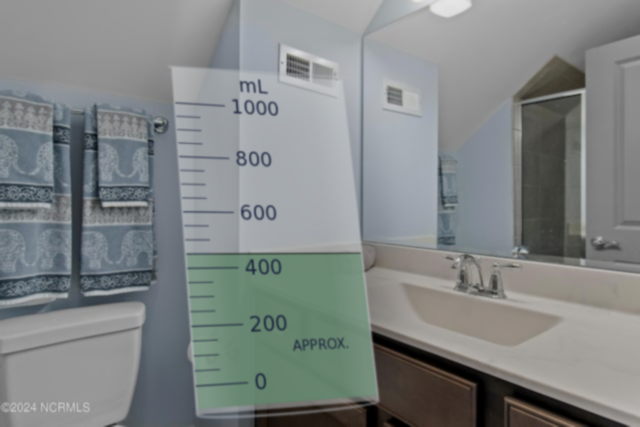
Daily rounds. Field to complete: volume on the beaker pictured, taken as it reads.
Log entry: 450 mL
